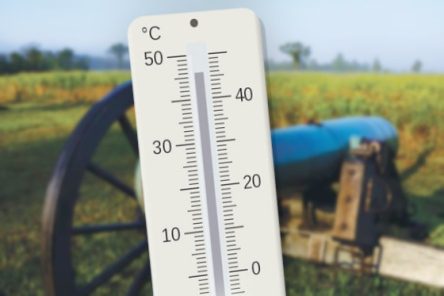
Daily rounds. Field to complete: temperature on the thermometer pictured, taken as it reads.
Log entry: 46 °C
